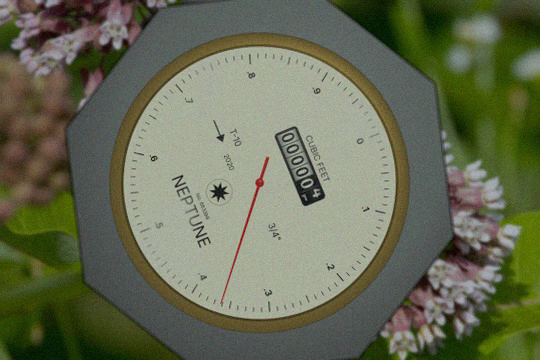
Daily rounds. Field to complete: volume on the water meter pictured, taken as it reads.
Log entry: 4.36 ft³
